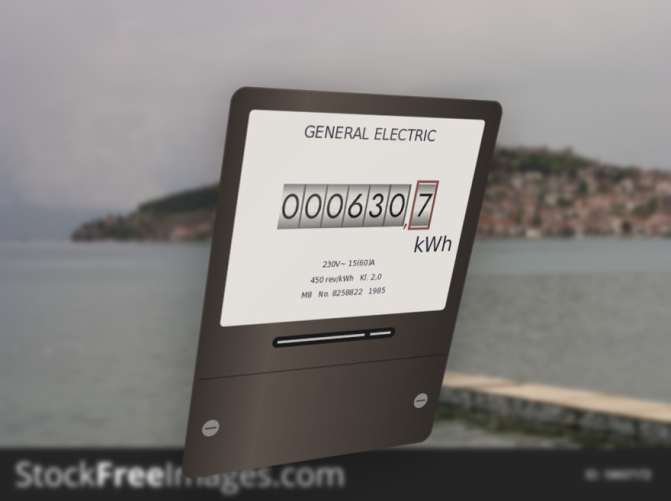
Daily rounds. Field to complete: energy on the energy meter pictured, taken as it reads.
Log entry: 630.7 kWh
